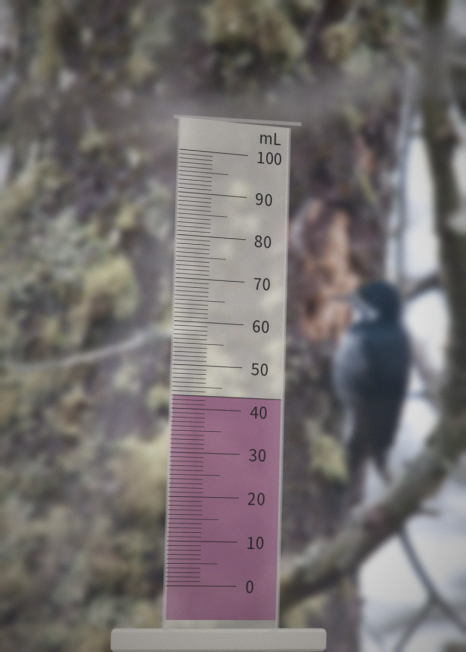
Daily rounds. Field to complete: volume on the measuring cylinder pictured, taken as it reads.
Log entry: 43 mL
